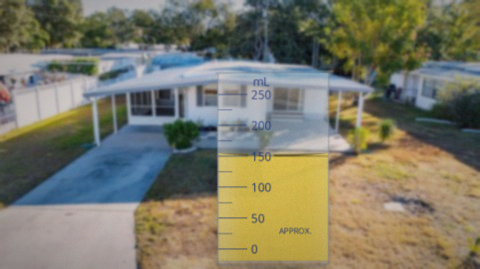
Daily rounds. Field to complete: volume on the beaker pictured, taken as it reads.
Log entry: 150 mL
